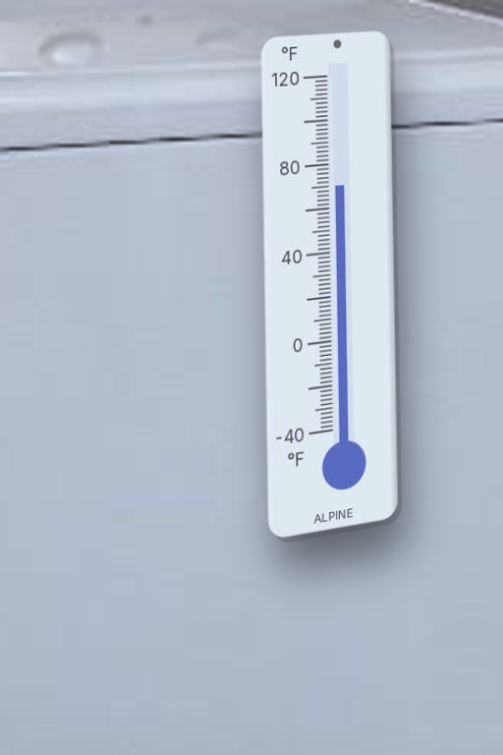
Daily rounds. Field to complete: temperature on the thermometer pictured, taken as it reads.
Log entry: 70 °F
